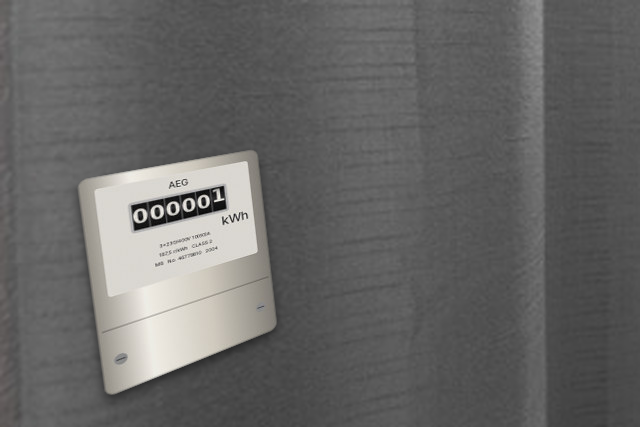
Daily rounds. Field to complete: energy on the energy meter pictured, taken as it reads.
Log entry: 1 kWh
